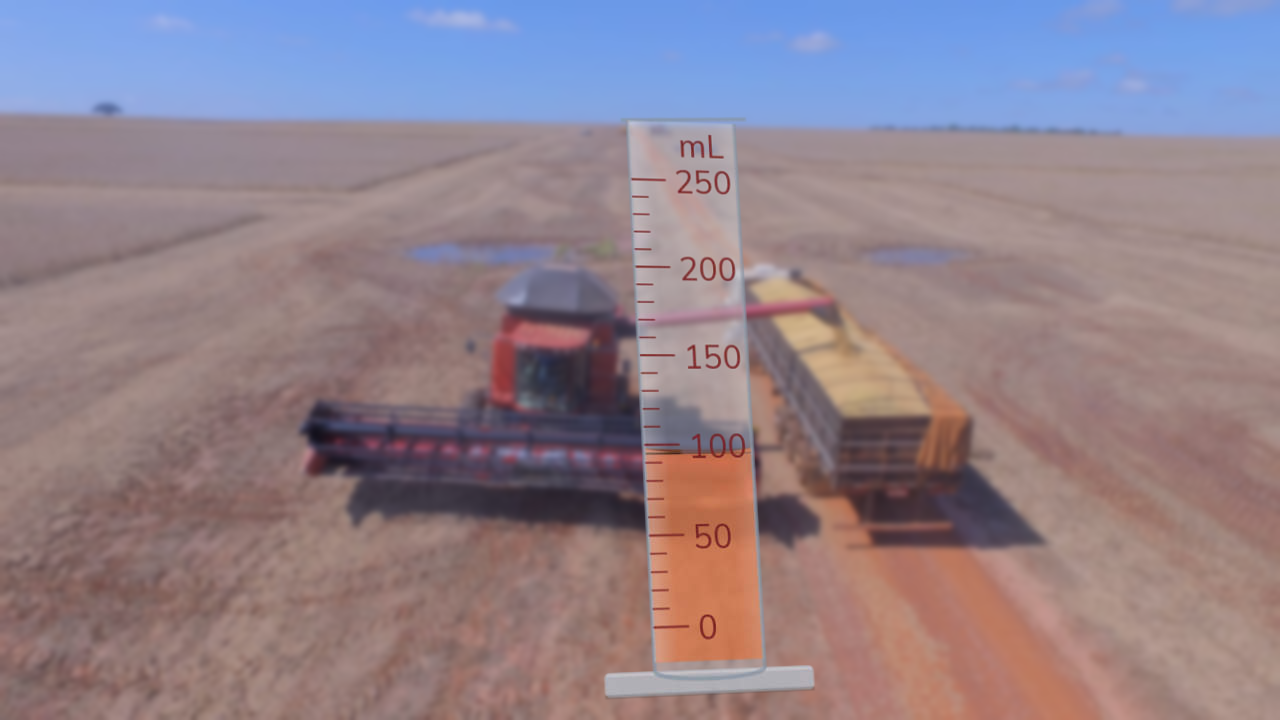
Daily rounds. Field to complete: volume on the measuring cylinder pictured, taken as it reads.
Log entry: 95 mL
